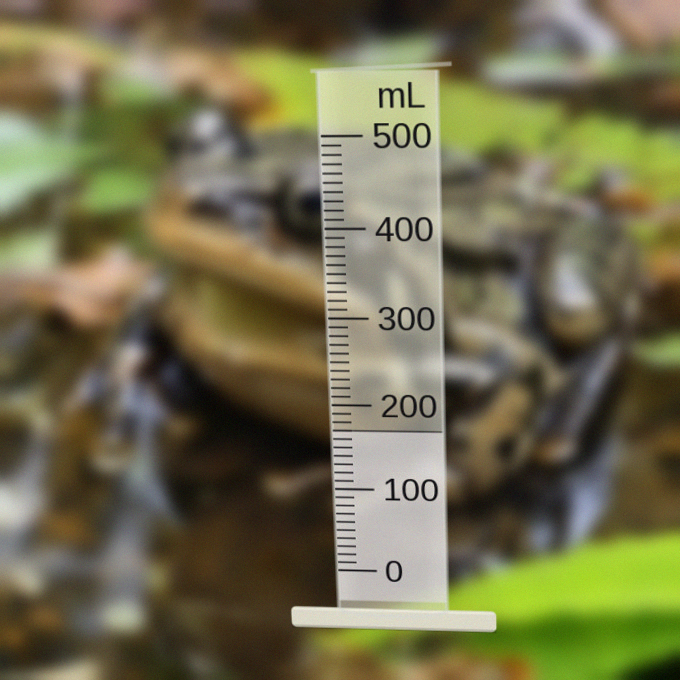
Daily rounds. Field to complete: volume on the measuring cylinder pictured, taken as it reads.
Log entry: 170 mL
